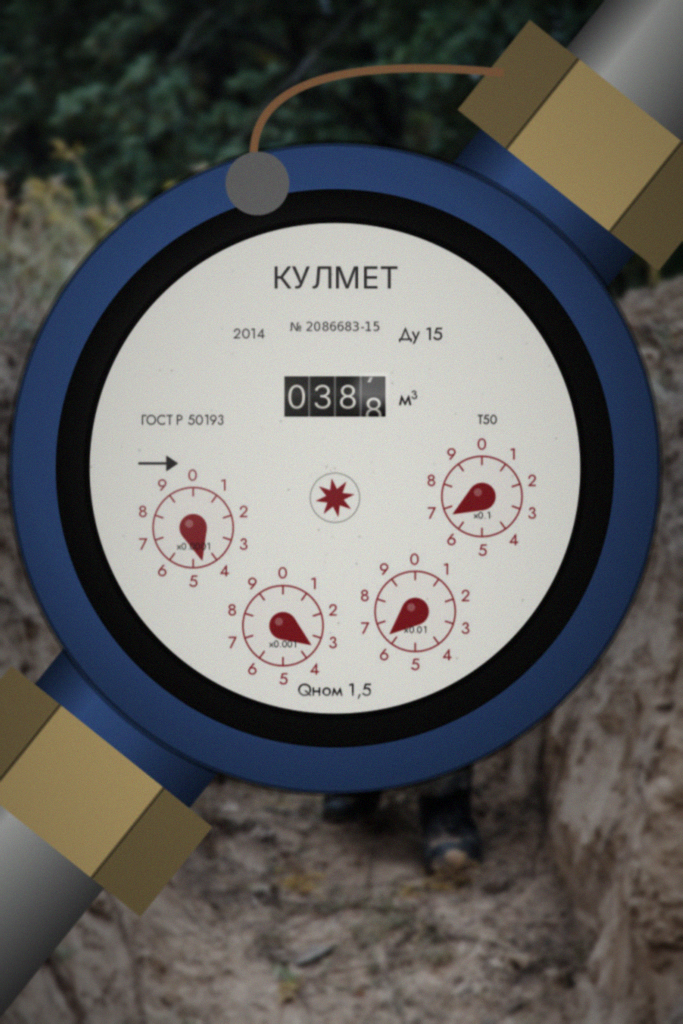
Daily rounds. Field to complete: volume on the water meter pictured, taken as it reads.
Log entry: 387.6634 m³
